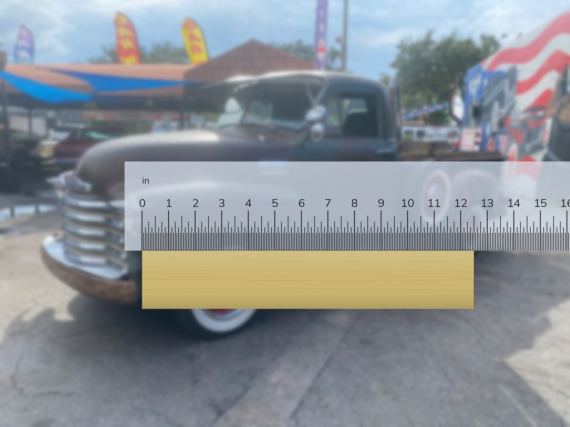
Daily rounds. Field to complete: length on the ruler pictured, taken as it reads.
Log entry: 12.5 in
